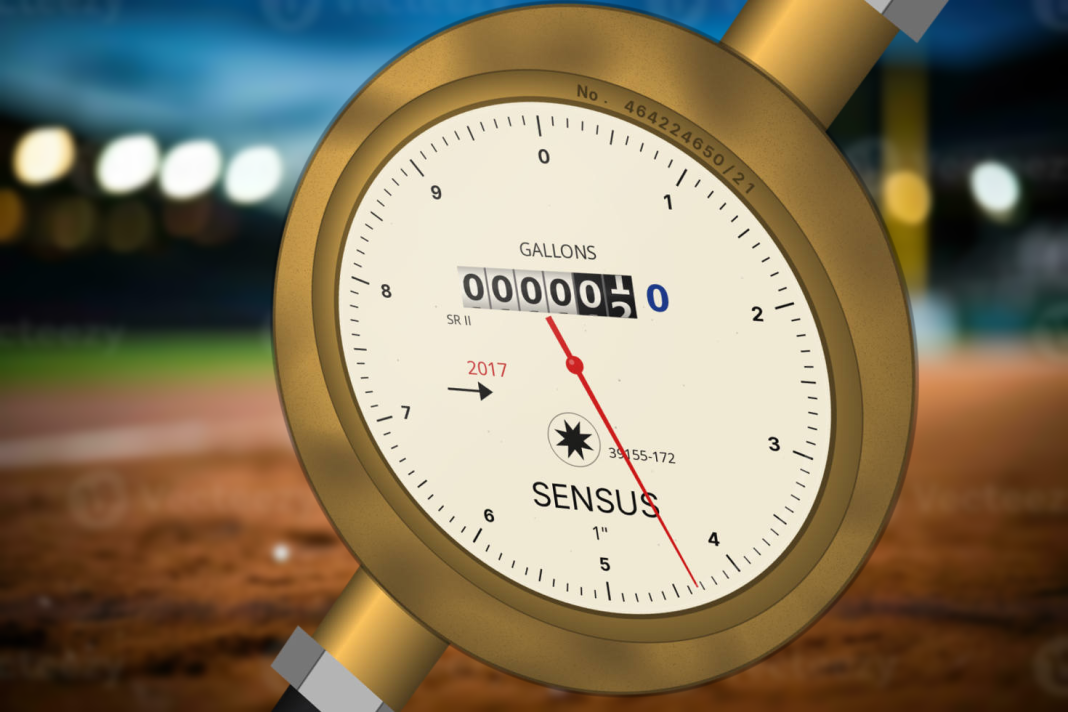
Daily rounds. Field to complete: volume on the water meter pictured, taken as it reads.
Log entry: 14.3 gal
